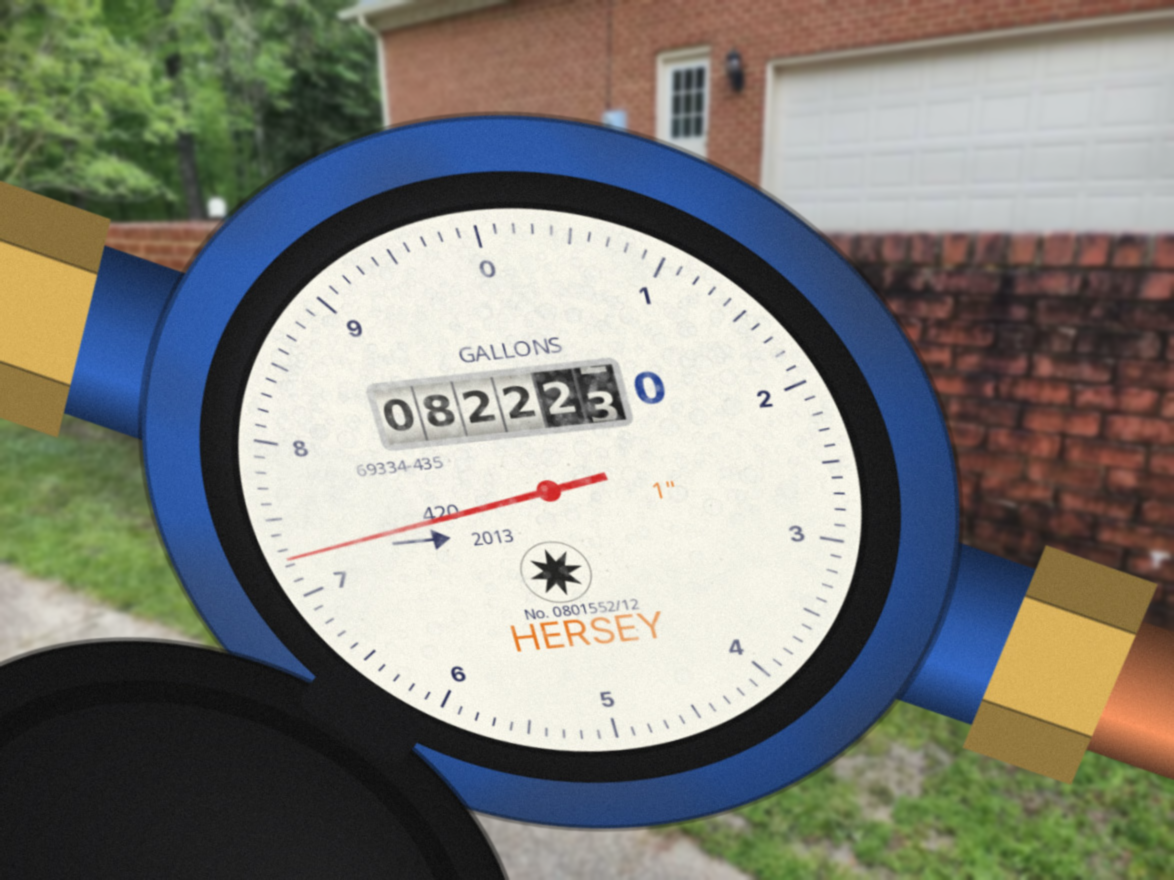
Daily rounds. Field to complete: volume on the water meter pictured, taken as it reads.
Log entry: 822227.2 gal
